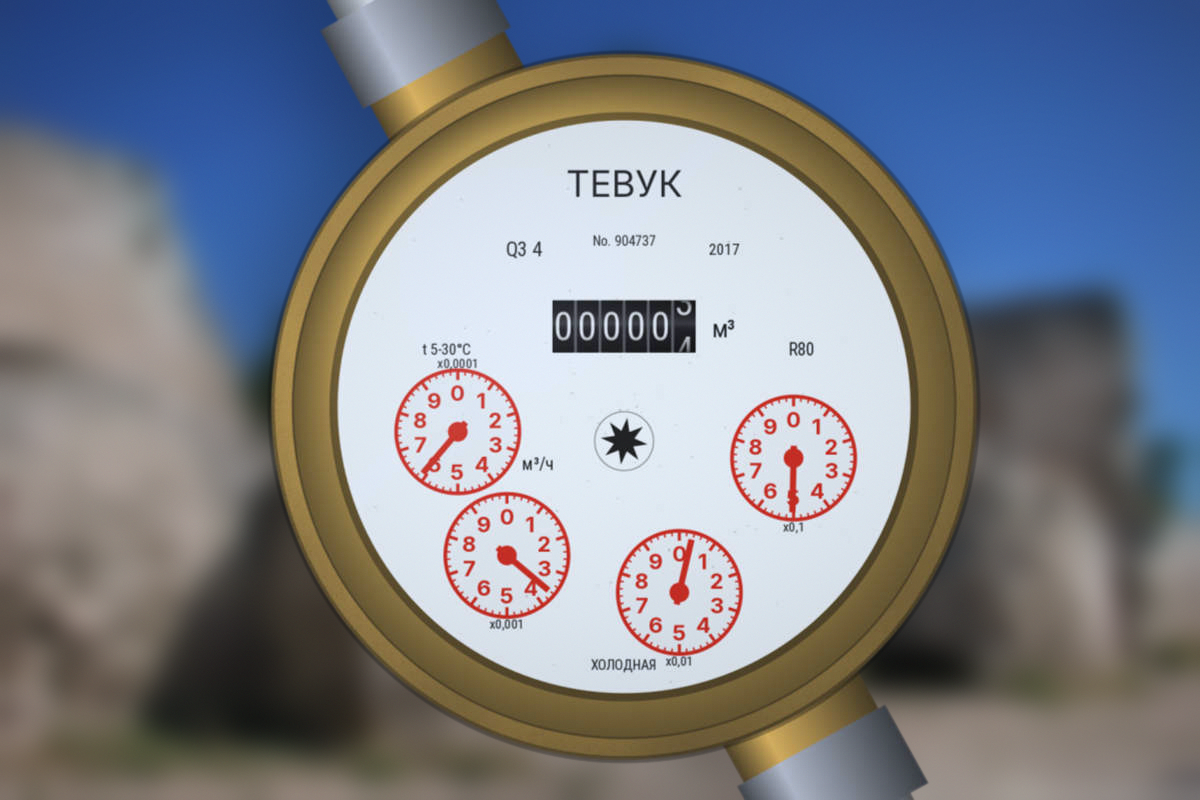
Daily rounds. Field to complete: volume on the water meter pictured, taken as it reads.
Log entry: 3.5036 m³
